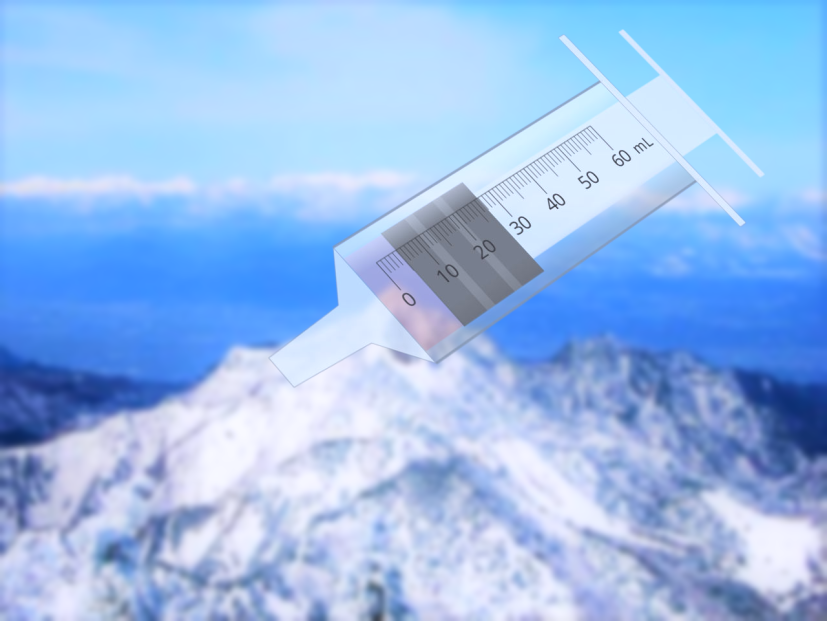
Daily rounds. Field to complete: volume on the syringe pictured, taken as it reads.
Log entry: 5 mL
